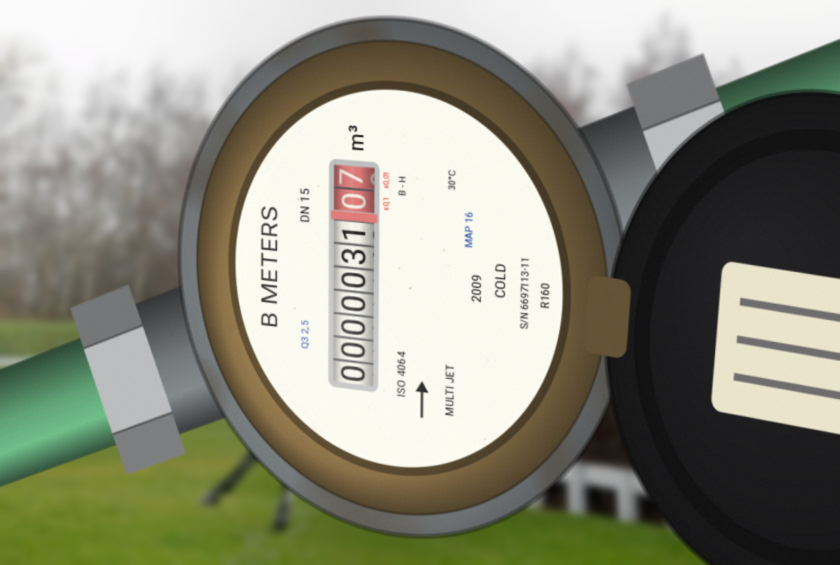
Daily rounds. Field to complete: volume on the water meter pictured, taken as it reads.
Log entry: 31.07 m³
